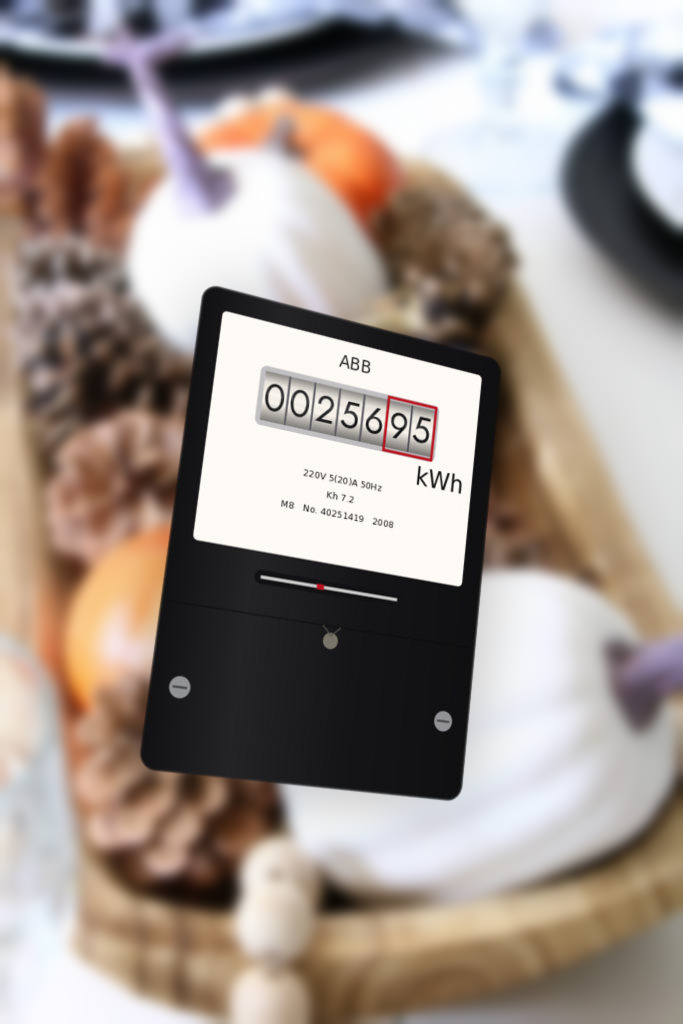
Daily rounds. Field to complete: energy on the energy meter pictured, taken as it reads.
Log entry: 256.95 kWh
